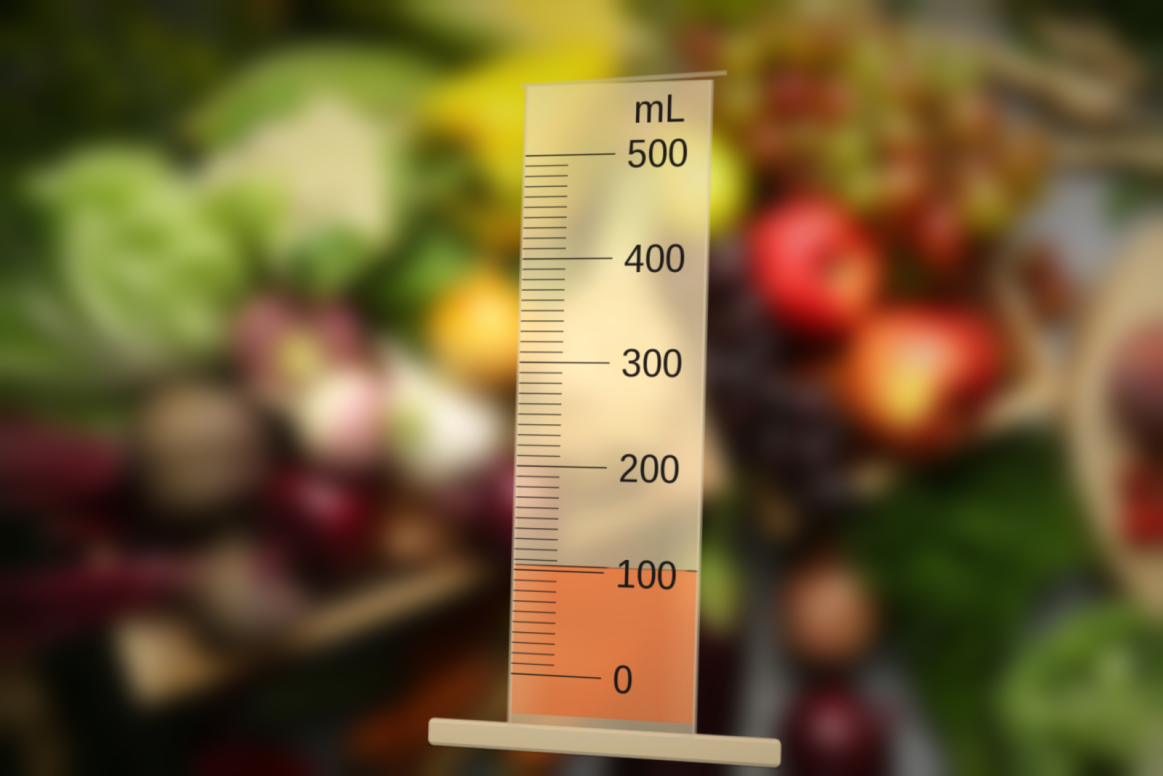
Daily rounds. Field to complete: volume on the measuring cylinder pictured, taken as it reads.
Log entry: 105 mL
